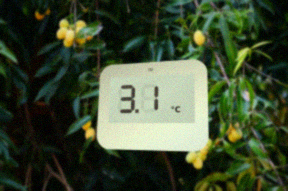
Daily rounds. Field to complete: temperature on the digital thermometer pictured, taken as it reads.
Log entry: 3.1 °C
